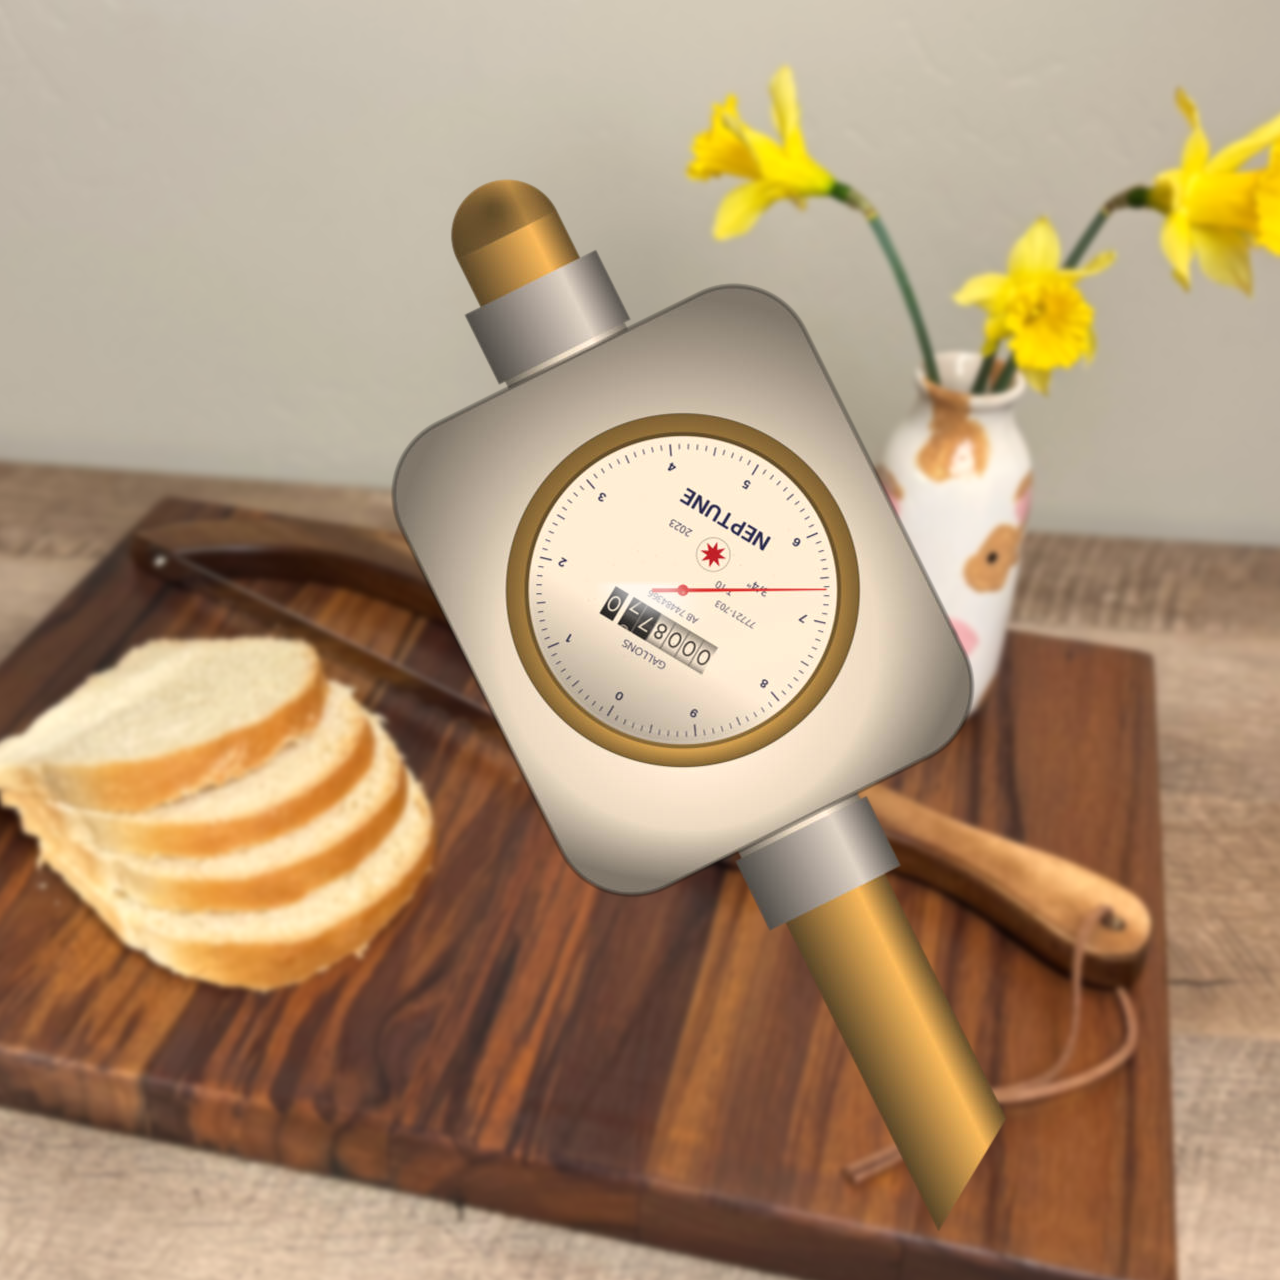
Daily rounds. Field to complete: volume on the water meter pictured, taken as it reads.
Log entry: 8766.6 gal
